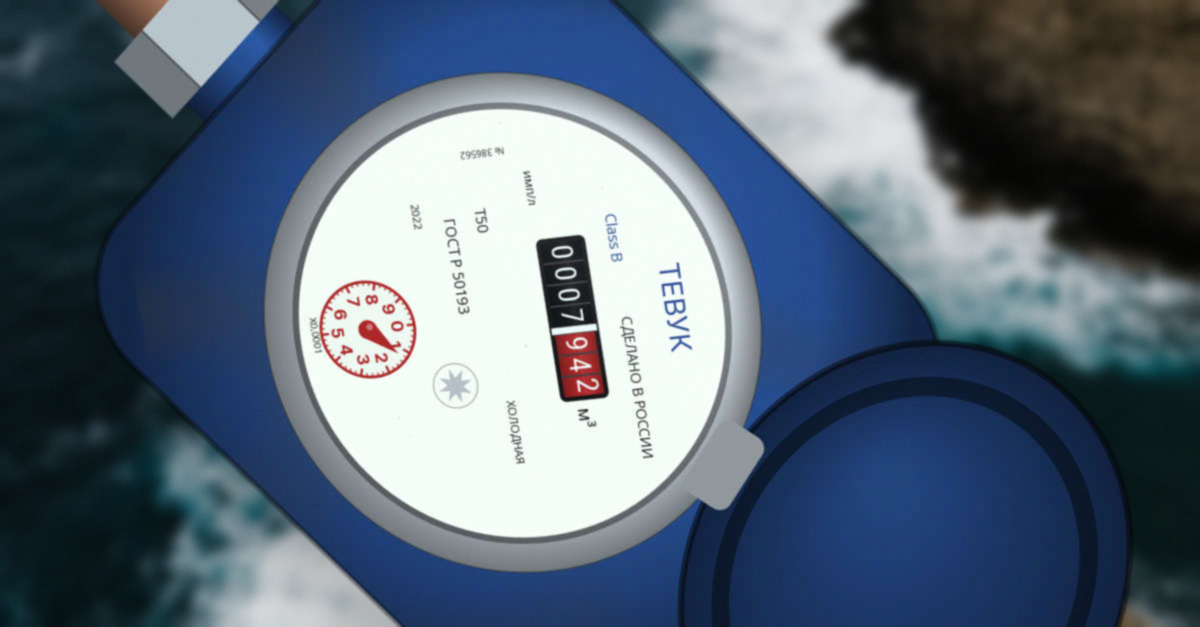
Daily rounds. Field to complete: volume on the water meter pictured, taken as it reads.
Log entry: 7.9421 m³
